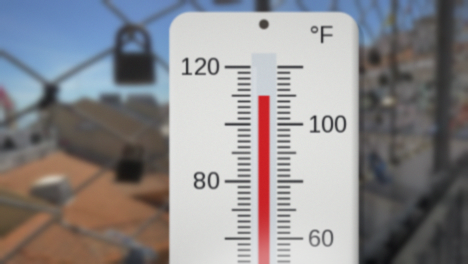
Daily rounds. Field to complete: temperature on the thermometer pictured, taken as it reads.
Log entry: 110 °F
